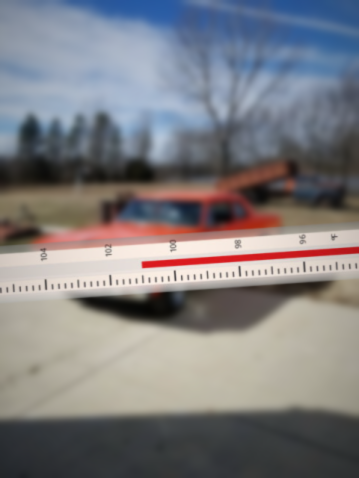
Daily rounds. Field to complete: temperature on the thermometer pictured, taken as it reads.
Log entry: 101 °F
